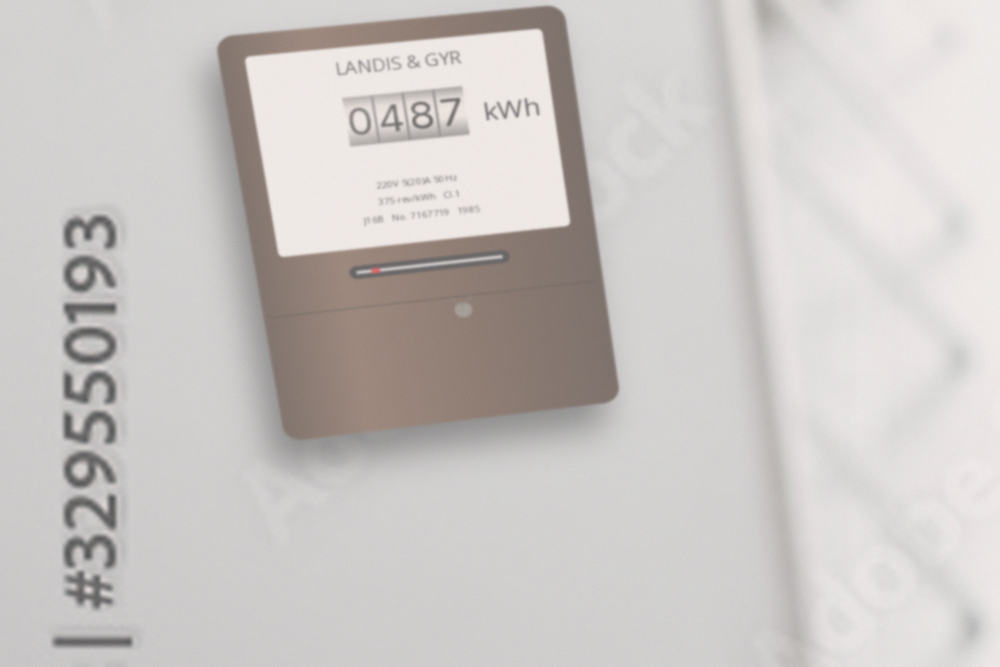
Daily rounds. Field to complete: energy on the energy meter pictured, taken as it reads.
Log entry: 487 kWh
